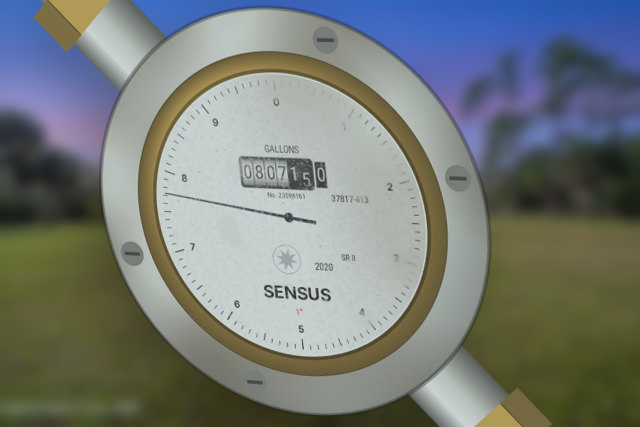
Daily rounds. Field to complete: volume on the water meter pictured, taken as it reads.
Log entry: 807147.7 gal
